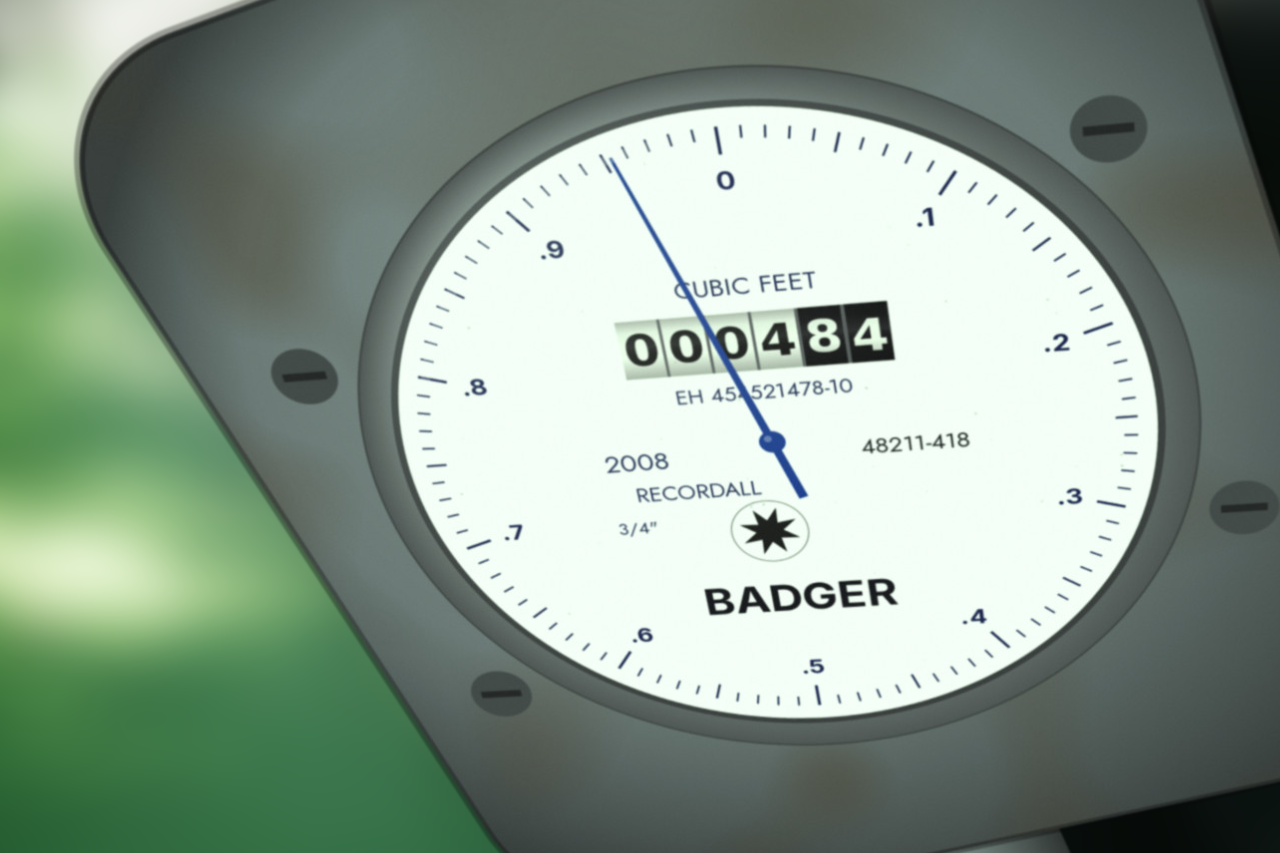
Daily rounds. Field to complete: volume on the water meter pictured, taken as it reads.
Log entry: 483.95 ft³
